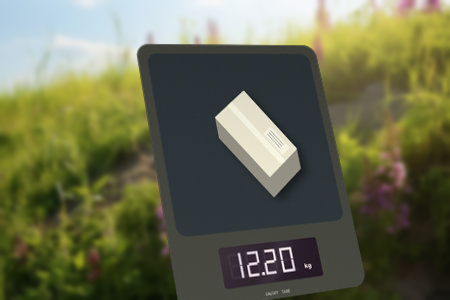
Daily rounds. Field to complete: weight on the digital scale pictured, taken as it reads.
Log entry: 12.20 kg
